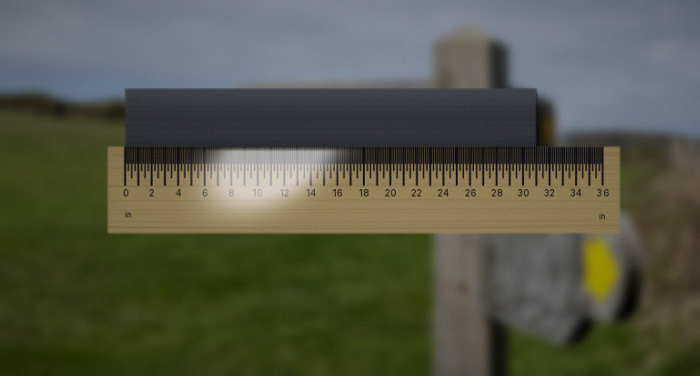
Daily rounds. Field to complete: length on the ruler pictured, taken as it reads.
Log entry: 31 in
